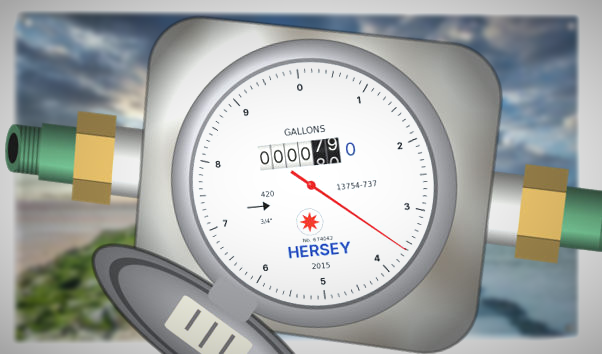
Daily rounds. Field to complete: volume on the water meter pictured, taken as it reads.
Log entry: 793.6 gal
